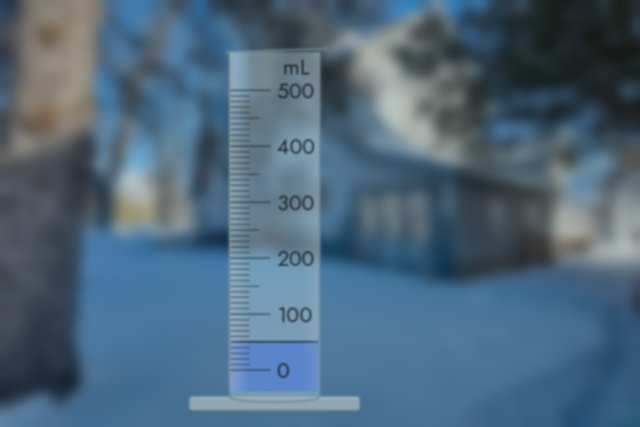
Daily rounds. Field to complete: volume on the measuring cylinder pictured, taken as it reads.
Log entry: 50 mL
